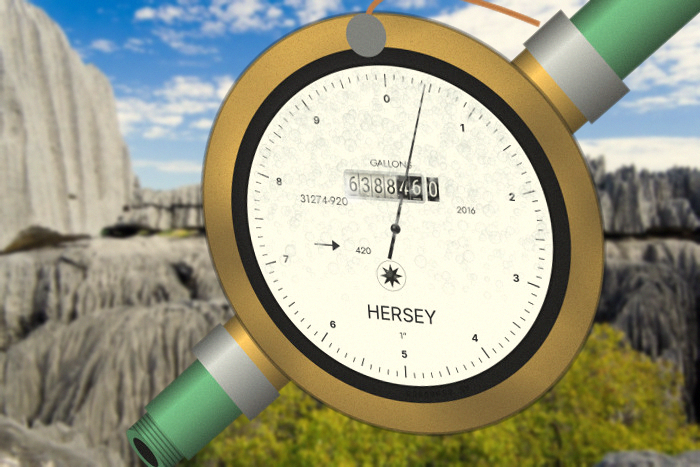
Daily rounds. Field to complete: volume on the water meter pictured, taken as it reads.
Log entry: 6388460.4 gal
